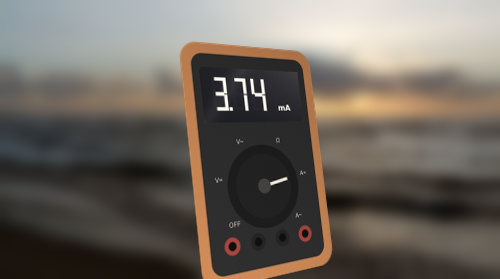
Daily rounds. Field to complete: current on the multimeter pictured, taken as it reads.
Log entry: 3.74 mA
